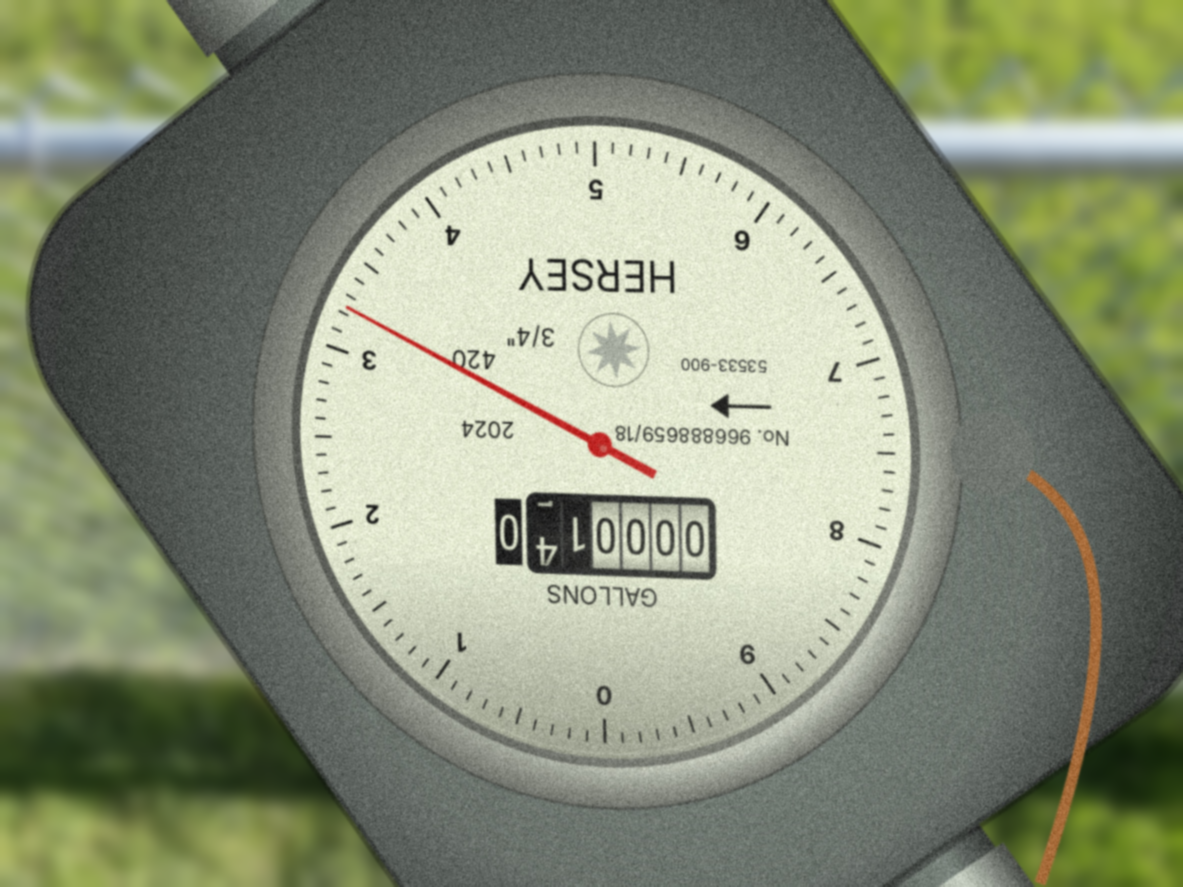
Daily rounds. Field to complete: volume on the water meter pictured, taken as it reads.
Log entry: 143.2 gal
